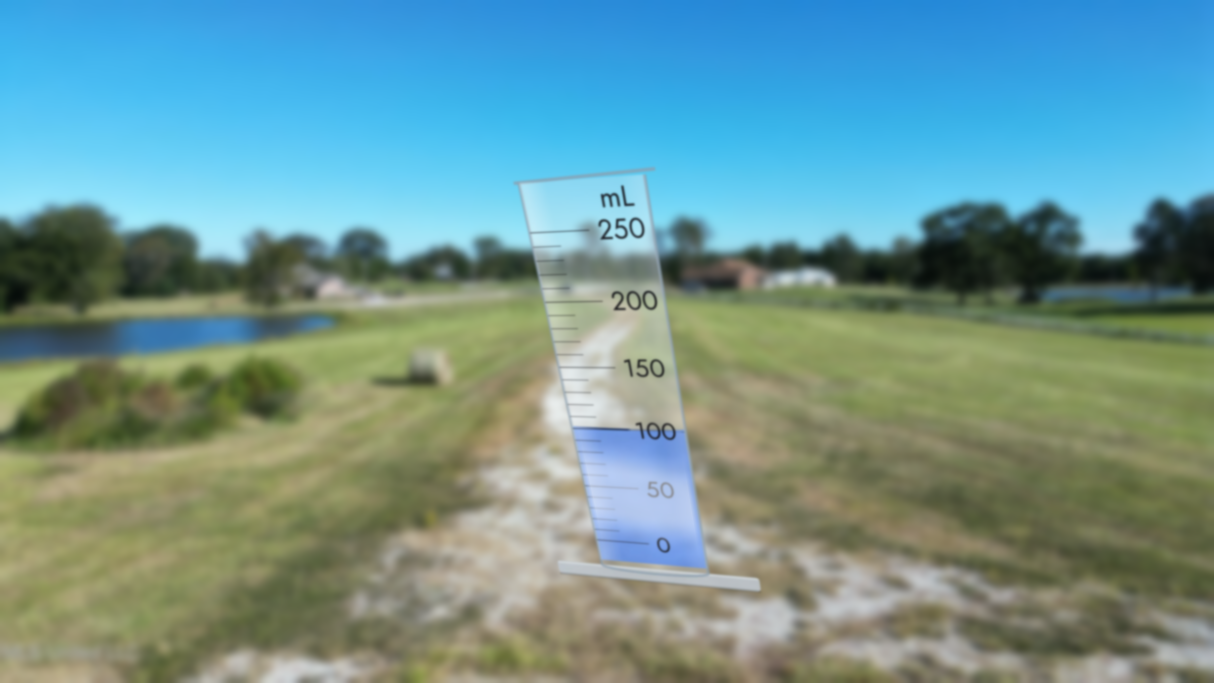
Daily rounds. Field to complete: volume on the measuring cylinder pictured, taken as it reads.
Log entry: 100 mL
